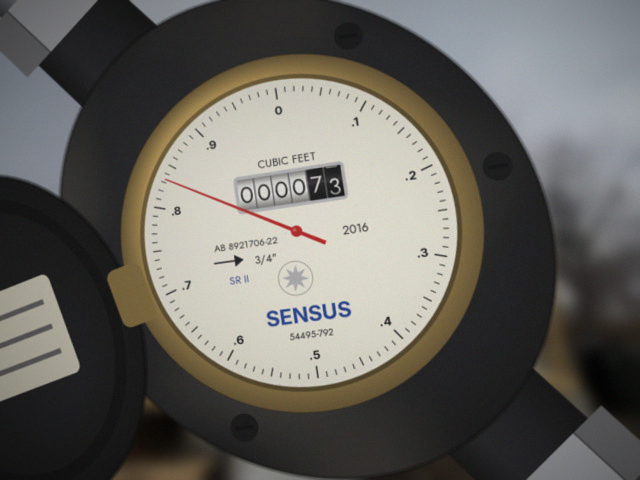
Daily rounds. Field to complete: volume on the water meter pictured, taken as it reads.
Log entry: 72.83 ft³
